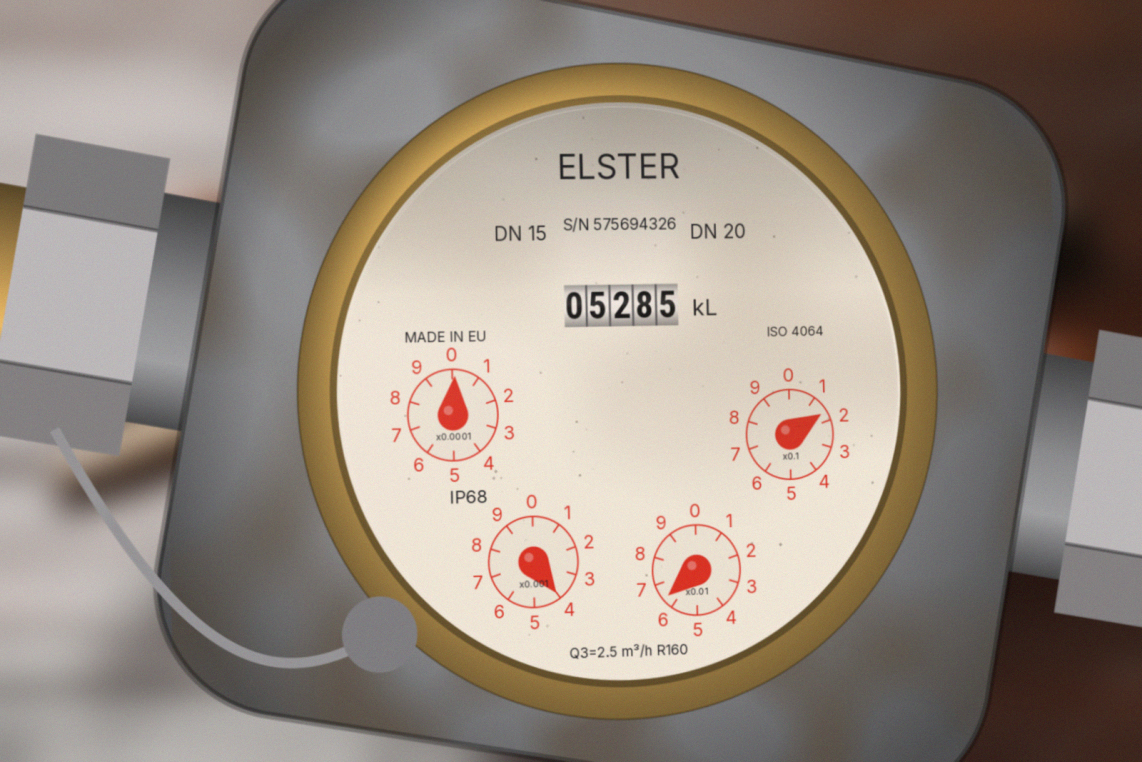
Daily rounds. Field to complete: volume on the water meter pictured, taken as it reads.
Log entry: 5285.1640 kL
